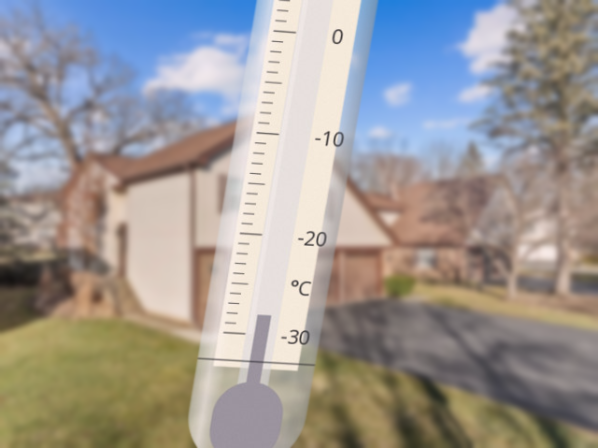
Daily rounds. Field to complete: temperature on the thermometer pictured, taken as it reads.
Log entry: -28 °C
